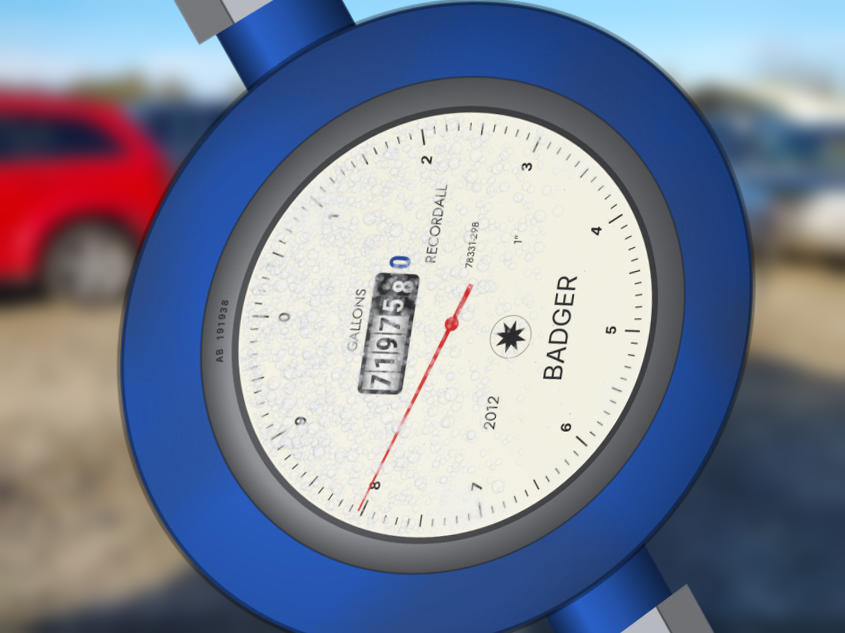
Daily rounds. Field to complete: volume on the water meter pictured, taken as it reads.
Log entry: 7197578.0 gal
